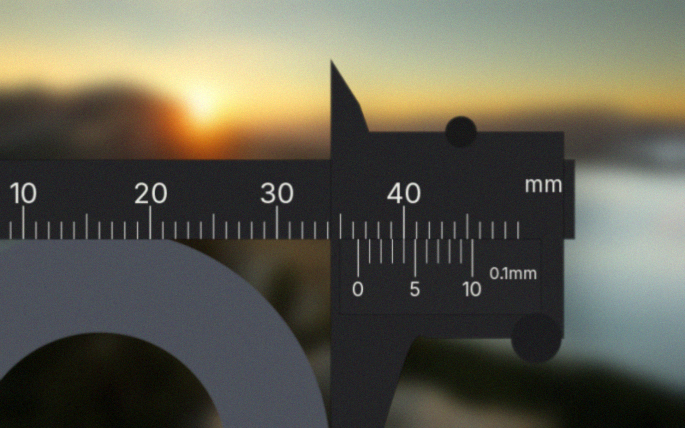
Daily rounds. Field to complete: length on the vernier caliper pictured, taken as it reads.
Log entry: 36.4 mm
